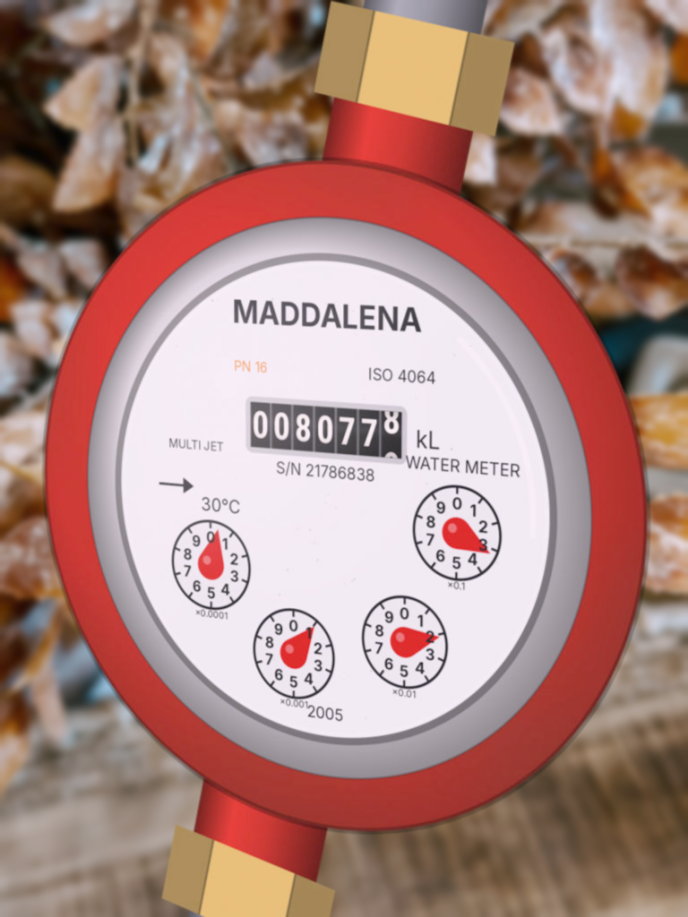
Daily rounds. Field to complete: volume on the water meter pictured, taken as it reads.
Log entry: 80778.3210 kL
